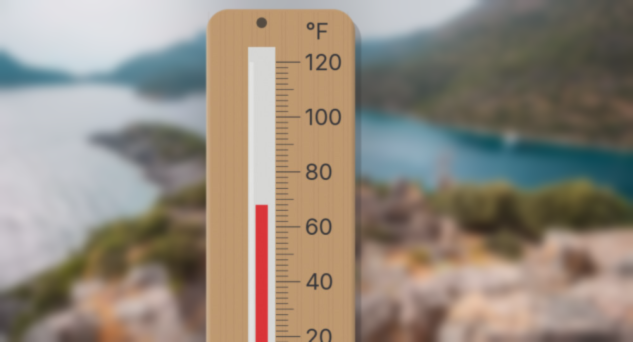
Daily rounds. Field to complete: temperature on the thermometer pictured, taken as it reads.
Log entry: 68 °F
